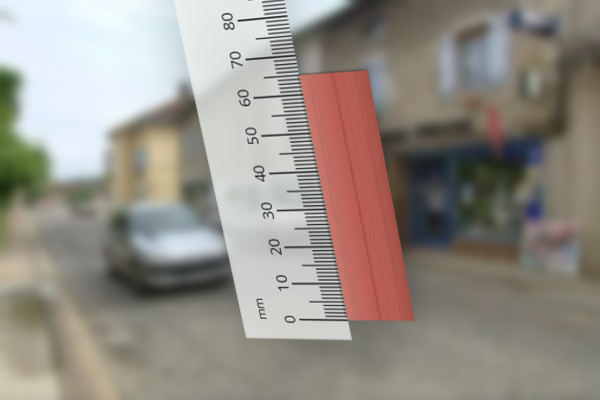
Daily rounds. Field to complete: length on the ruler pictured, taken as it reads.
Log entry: 65 mm
